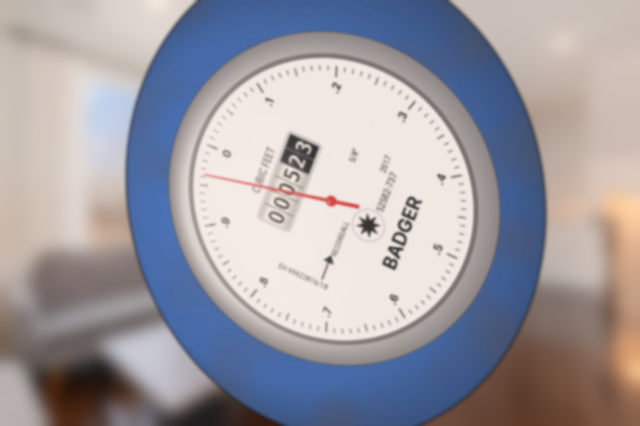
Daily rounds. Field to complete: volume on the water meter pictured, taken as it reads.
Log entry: 522.96 ft³
